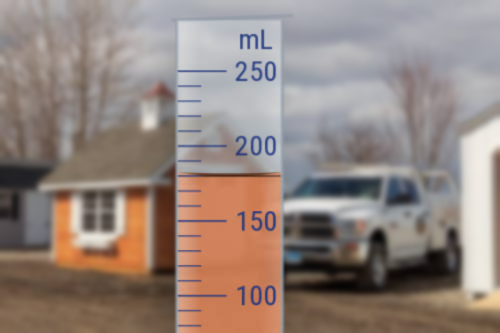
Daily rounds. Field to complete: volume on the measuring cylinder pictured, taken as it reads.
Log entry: 180 mL
